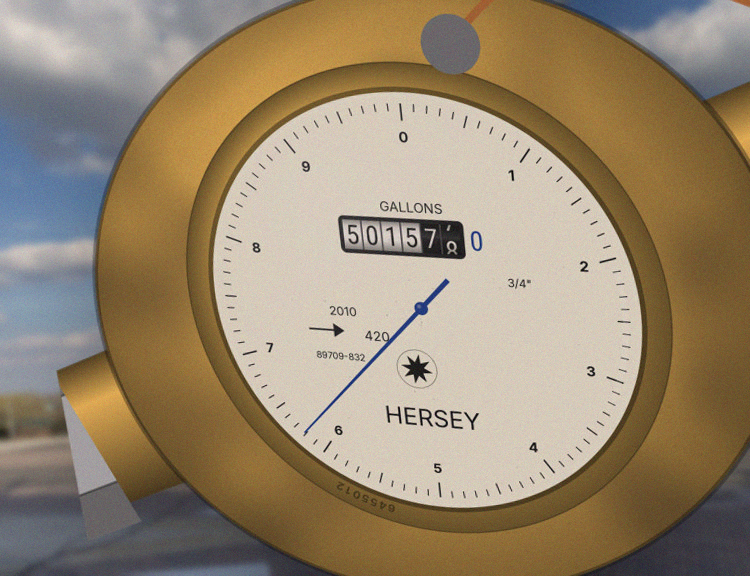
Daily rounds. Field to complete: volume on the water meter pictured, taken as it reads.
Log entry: 5015776.2 gal
